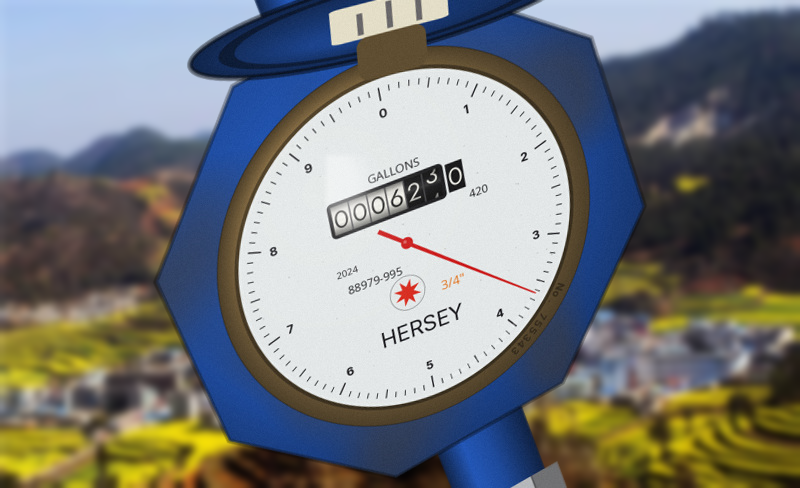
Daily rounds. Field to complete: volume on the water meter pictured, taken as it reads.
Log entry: 6233.6 gal
